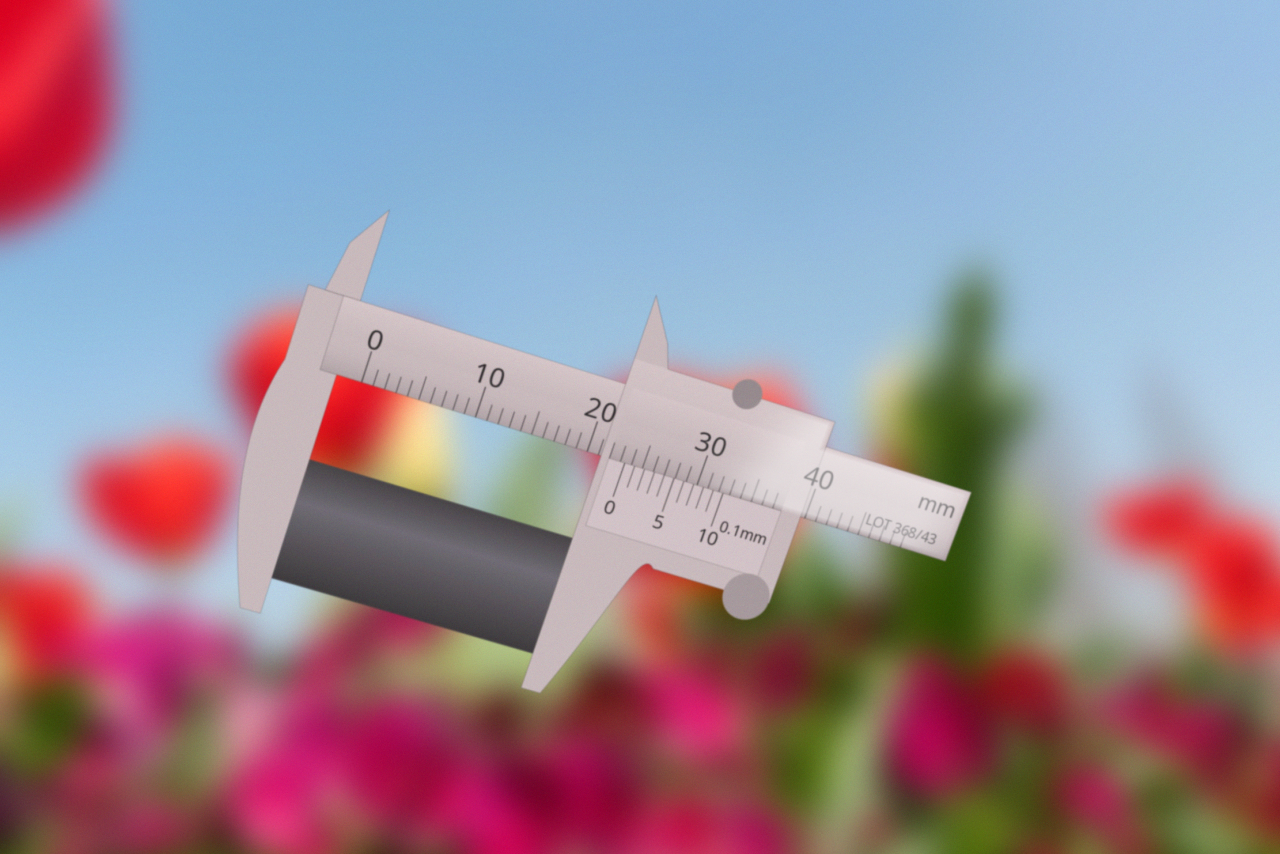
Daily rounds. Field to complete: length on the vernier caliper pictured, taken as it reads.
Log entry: 23.4 mm
